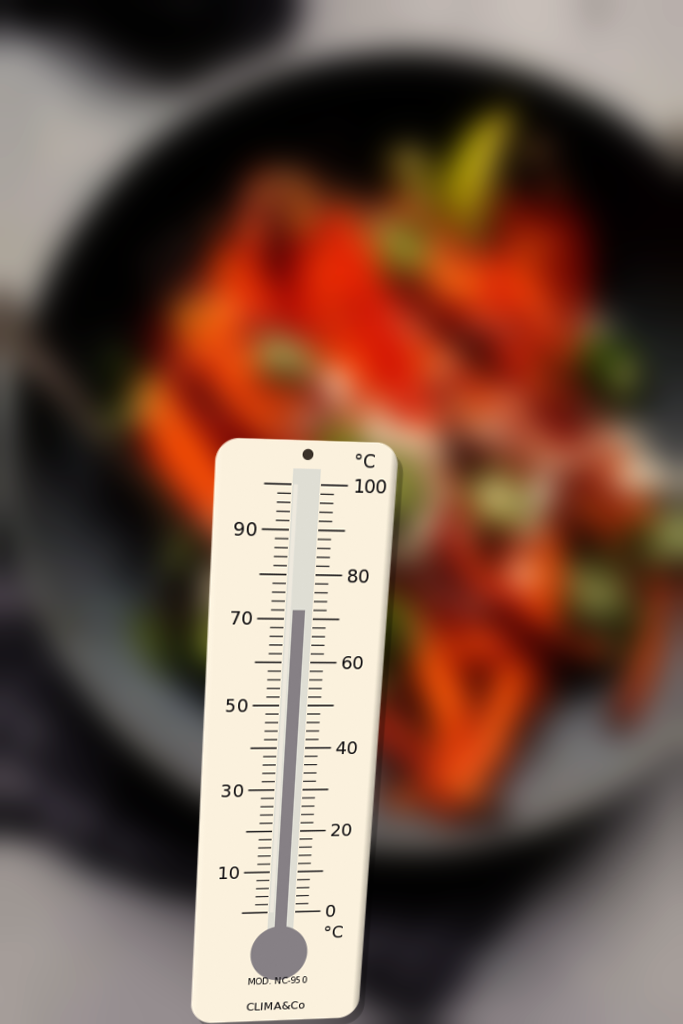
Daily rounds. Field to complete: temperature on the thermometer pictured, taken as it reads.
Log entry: 72 °C
